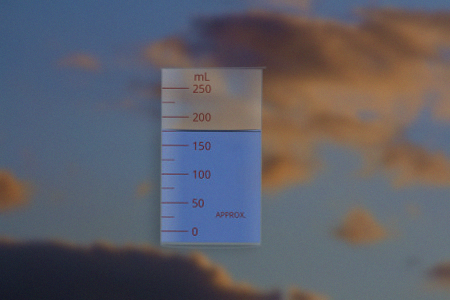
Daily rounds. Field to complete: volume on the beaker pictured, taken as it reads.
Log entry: 175 mL
